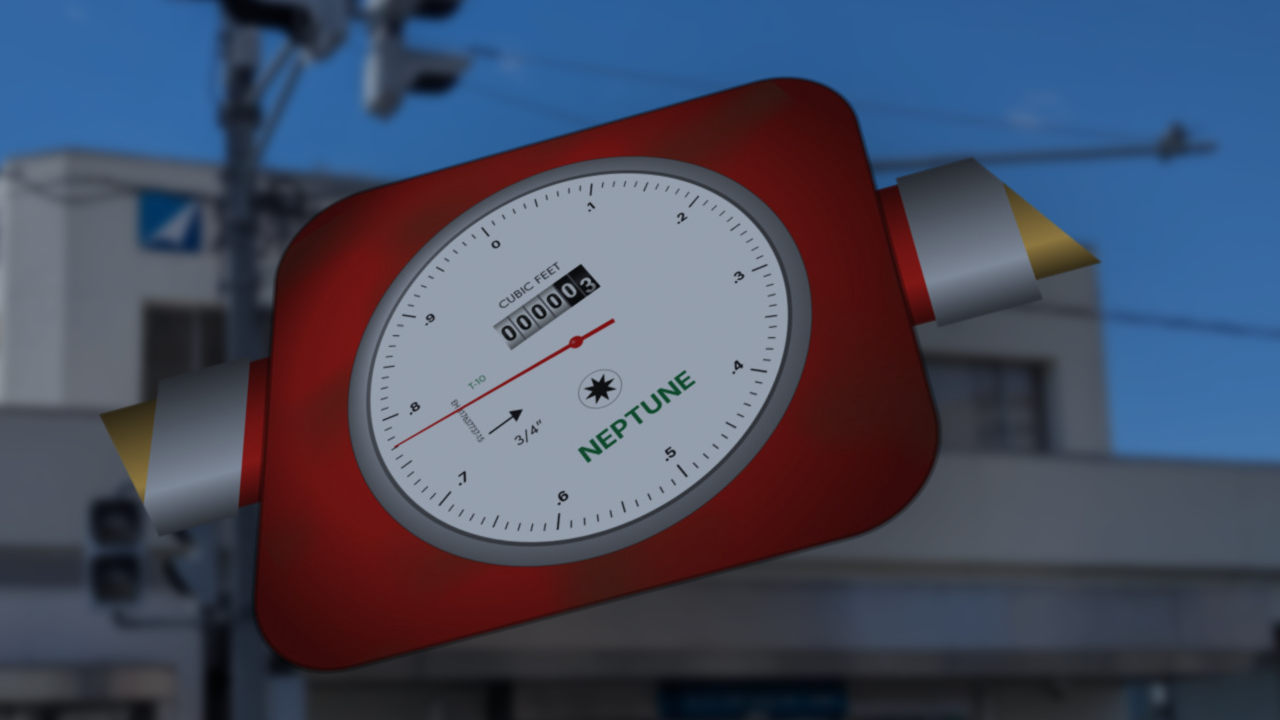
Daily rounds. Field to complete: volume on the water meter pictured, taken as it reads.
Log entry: 2.77 ft³
